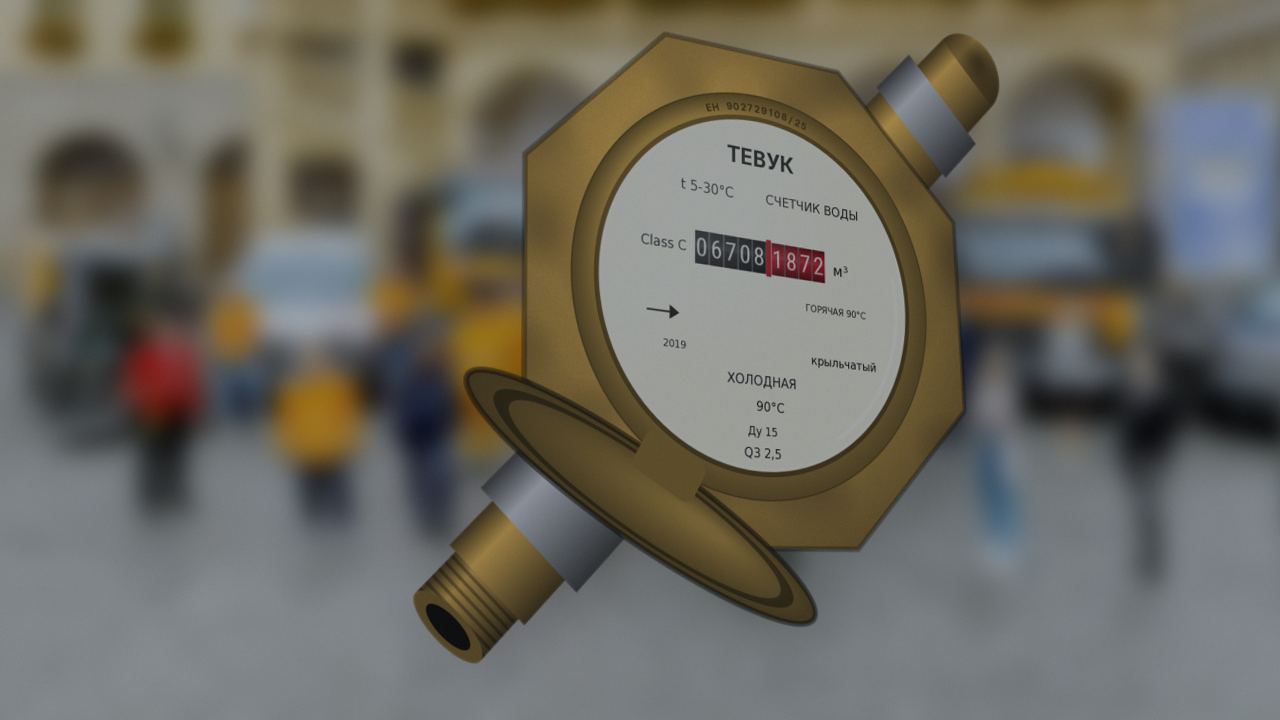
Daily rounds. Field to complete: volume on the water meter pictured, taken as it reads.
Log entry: 6708.1872 m³
